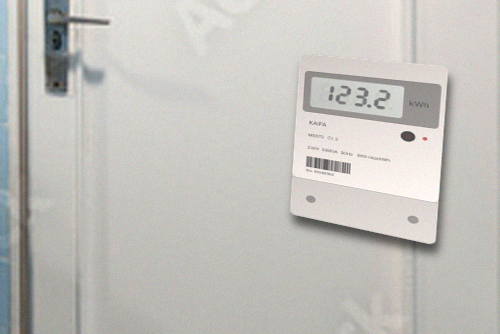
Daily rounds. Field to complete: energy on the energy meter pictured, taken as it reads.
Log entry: 123.2 kWh
